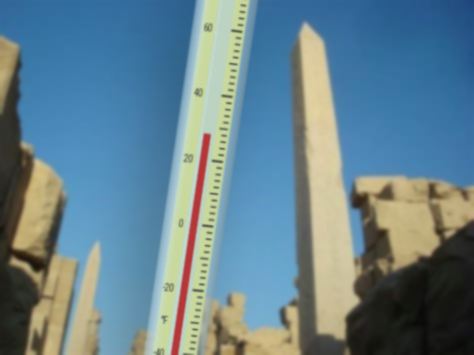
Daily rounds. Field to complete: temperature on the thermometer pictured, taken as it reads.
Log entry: 28 °F
